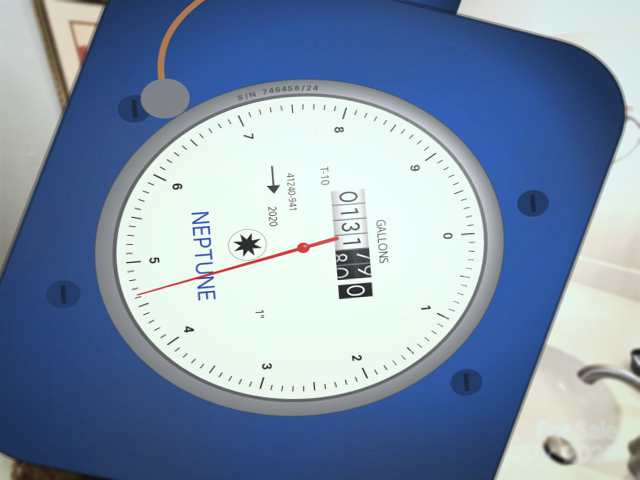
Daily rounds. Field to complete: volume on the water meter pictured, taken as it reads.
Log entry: 131794.6 gal
